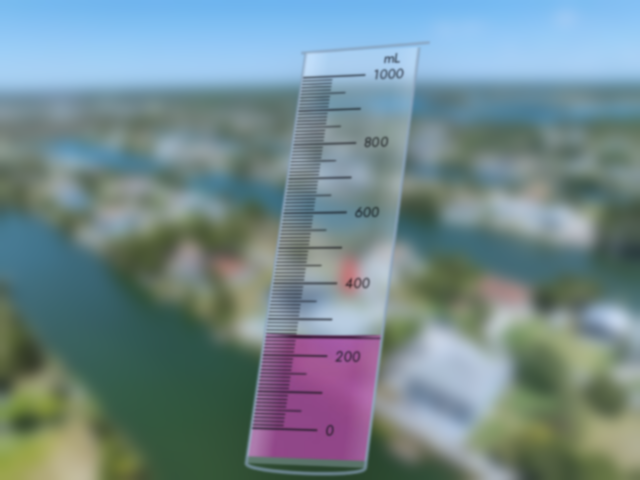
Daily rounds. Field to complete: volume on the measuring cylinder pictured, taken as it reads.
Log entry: 250 mL
